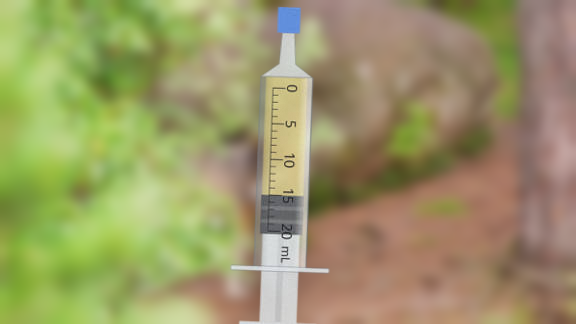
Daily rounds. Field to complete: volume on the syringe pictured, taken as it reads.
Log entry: 15 mL
